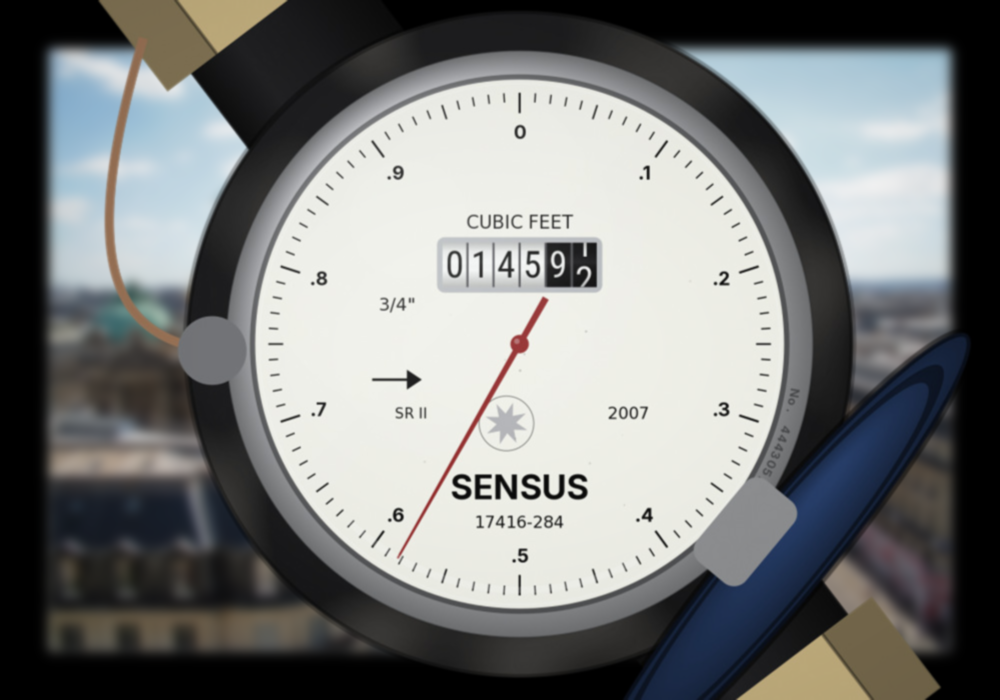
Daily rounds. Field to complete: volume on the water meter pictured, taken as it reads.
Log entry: 14591.58 ft³
